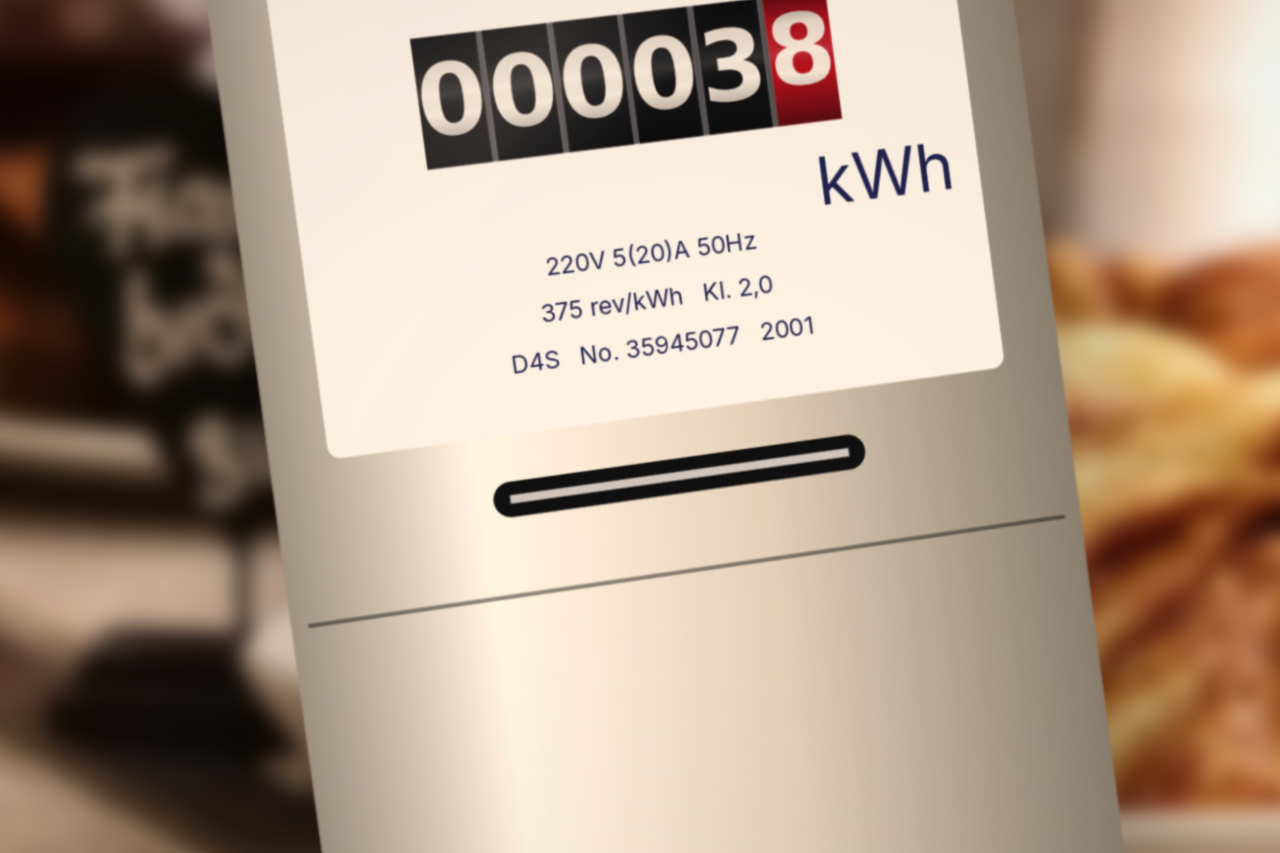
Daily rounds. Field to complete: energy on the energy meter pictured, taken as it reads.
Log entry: 3.8 kWh
